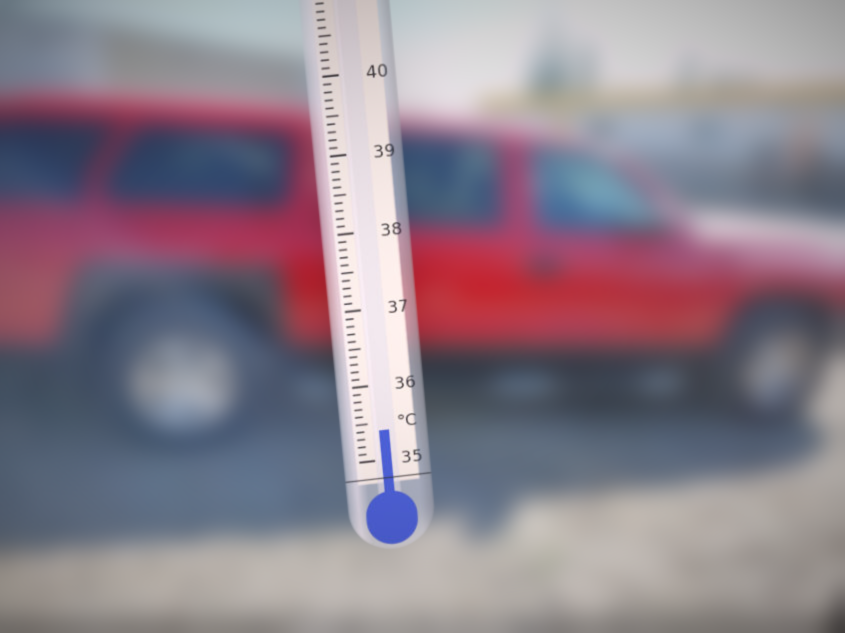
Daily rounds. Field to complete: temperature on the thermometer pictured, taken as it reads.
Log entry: 35.4 °C
